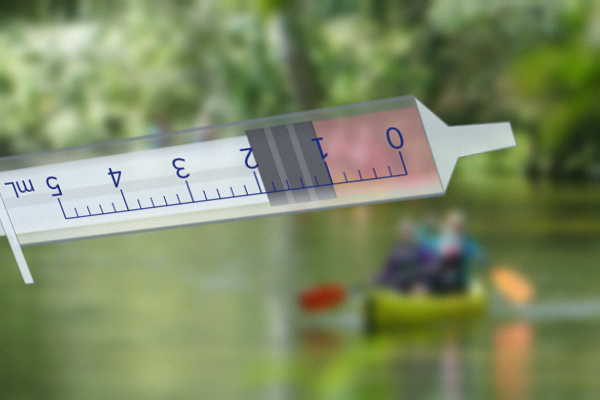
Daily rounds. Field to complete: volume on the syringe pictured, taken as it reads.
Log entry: 1 mL
